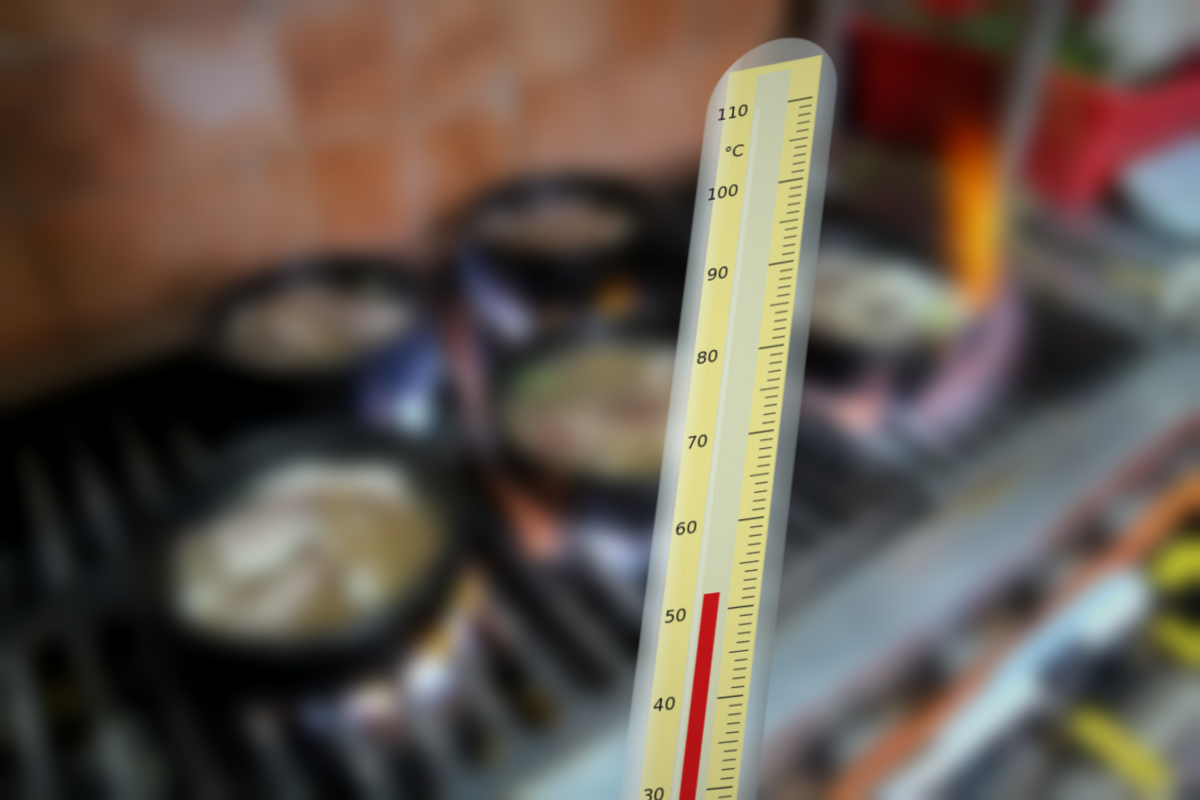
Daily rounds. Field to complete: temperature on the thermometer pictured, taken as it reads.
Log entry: 52 °C
